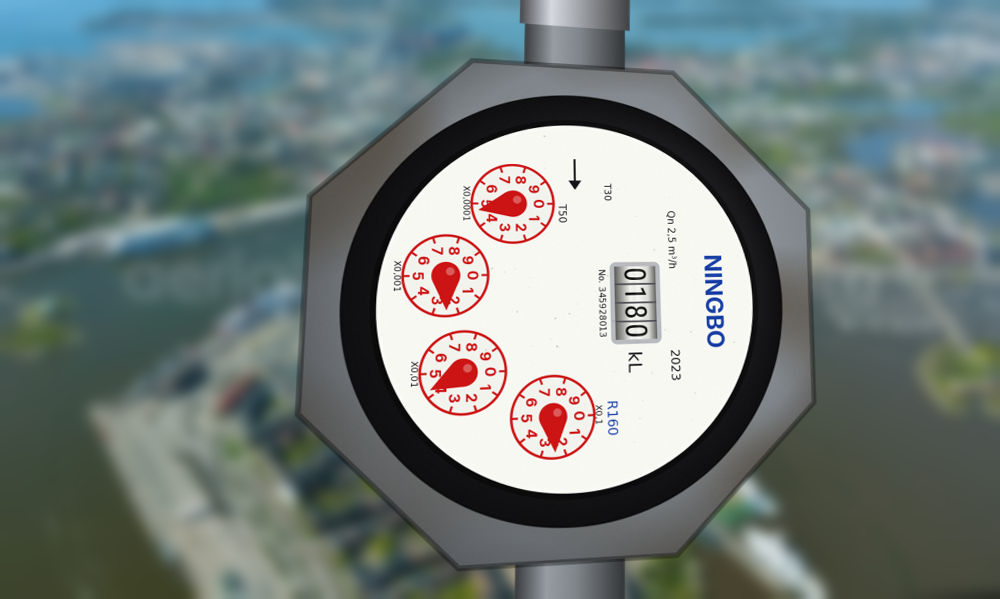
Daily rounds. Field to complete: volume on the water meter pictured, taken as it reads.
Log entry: 180.2424 kL
